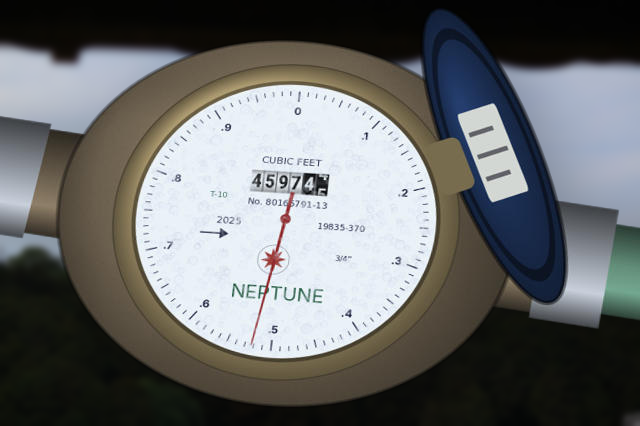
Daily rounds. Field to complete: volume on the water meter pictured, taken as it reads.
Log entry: 459744.52 ft³
